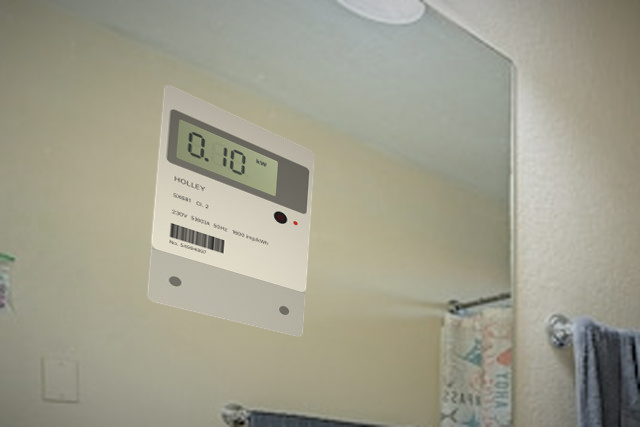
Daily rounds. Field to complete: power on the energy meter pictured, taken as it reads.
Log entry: 0.10 kW
